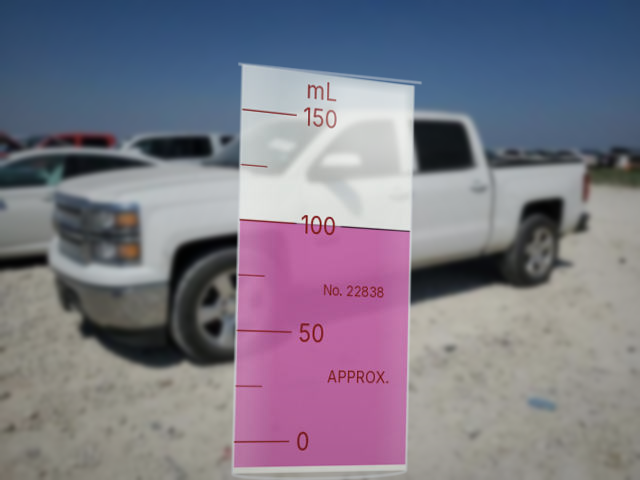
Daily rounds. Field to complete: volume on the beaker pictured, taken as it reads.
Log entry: 100 mL
